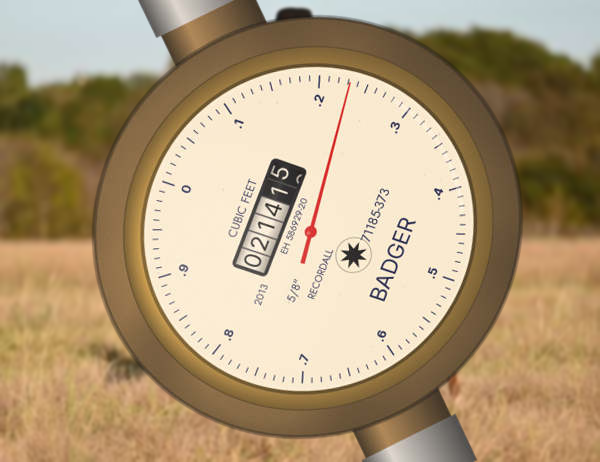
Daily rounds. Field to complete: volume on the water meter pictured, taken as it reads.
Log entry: 21415.23 ft³
